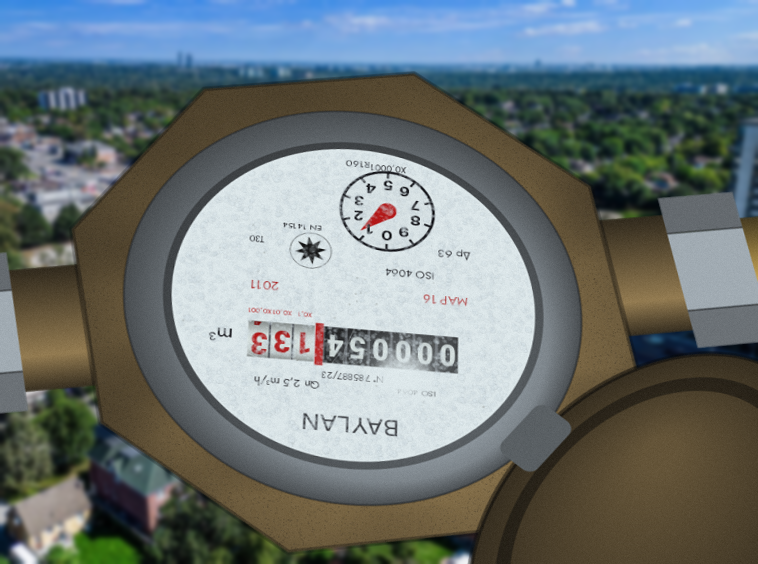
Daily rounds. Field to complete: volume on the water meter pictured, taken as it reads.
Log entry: 54.1331 m³
